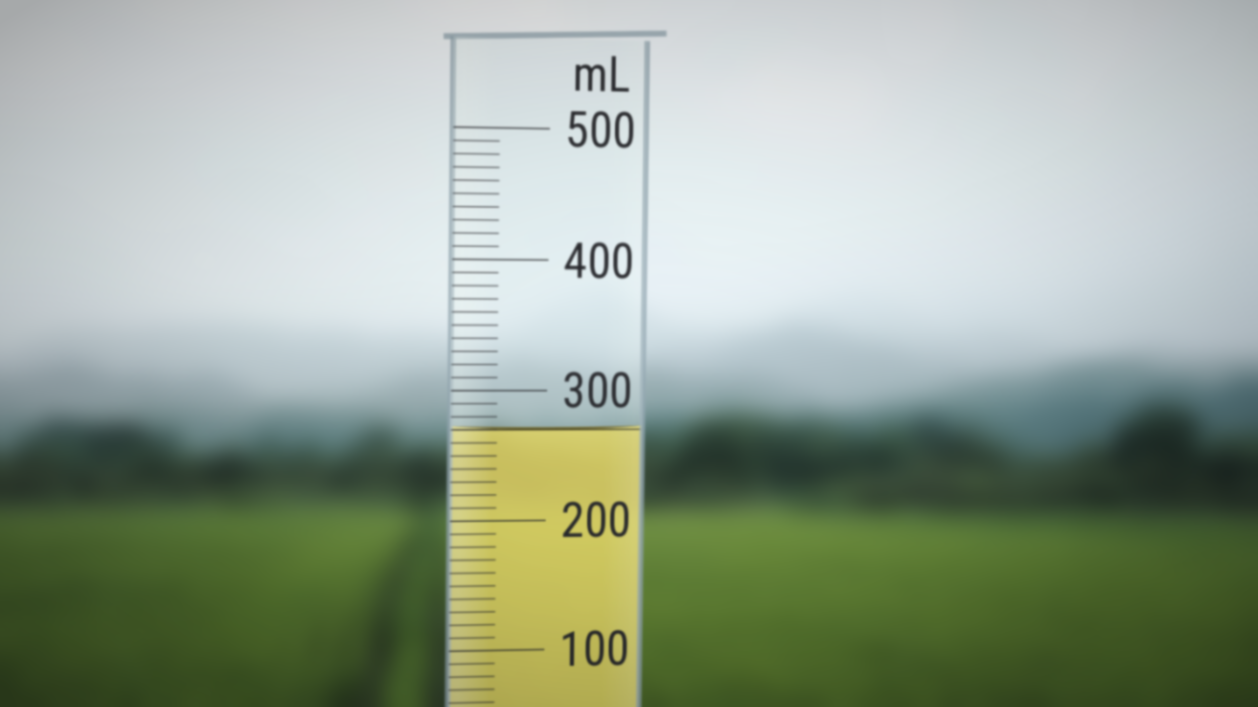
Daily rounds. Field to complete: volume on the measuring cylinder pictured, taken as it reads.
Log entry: 270 mL
